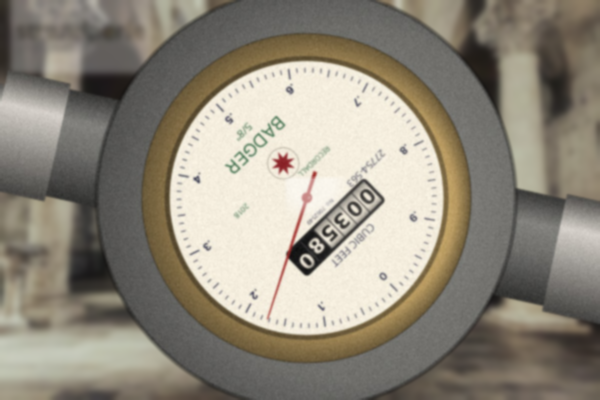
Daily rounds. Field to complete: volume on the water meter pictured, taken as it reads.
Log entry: 3580.17 ft³
